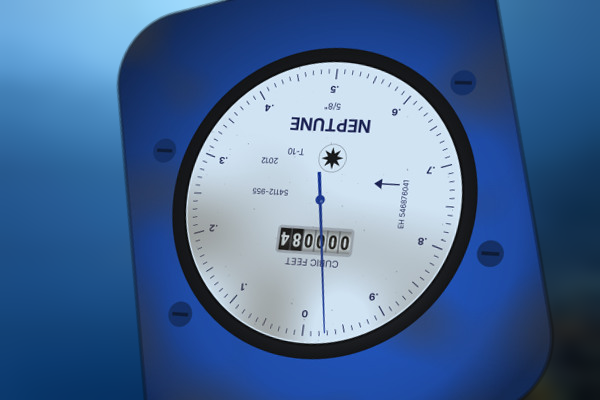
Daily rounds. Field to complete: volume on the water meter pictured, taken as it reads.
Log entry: 83.97 ft³
